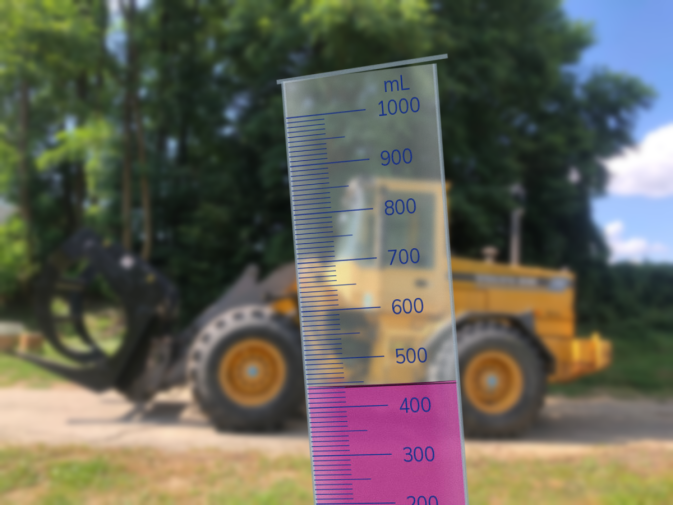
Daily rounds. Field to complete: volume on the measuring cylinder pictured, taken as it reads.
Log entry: 440 mL
